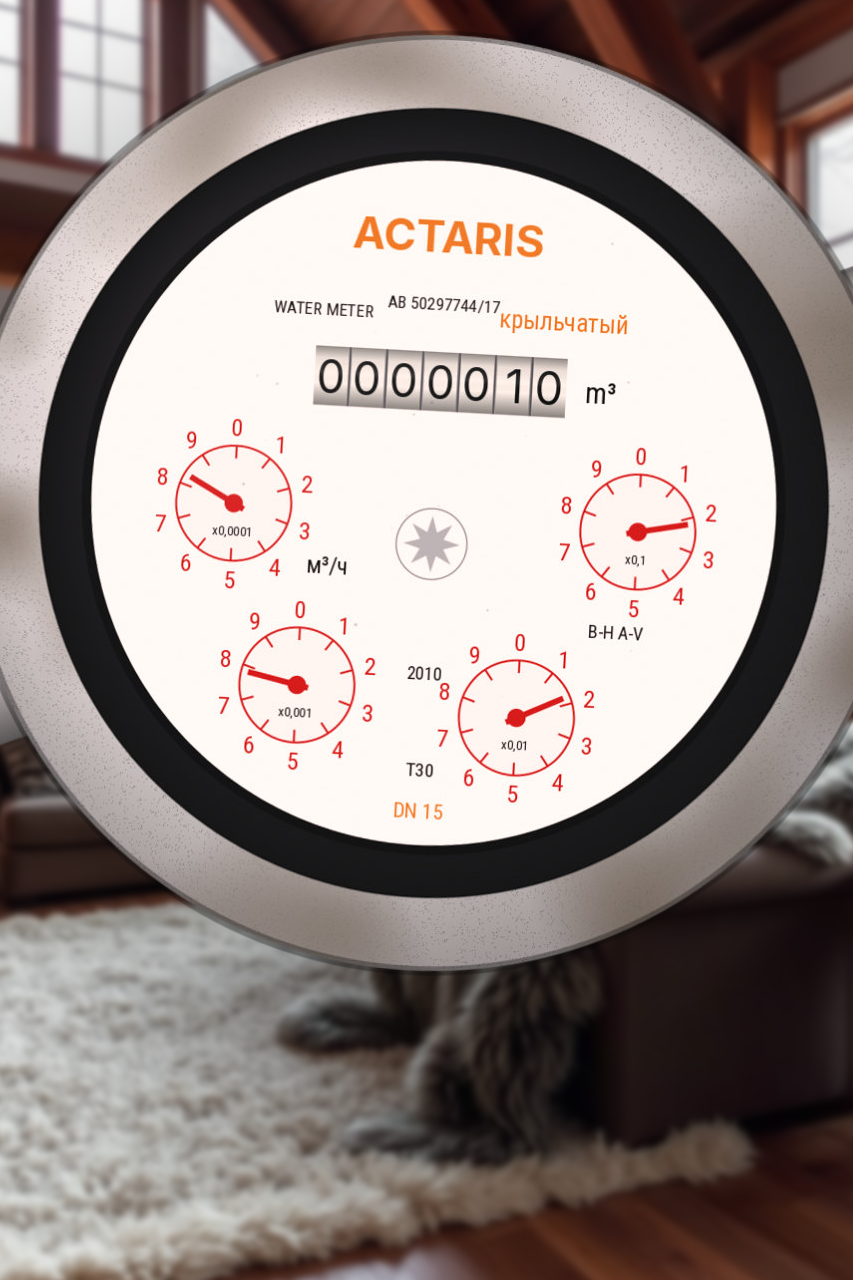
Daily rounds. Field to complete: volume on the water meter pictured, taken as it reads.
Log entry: 10.2178 m³
